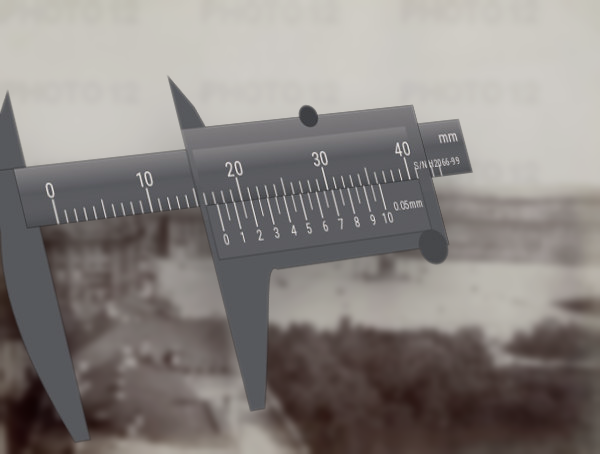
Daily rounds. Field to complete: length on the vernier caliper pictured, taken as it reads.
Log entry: 17.2 mm
